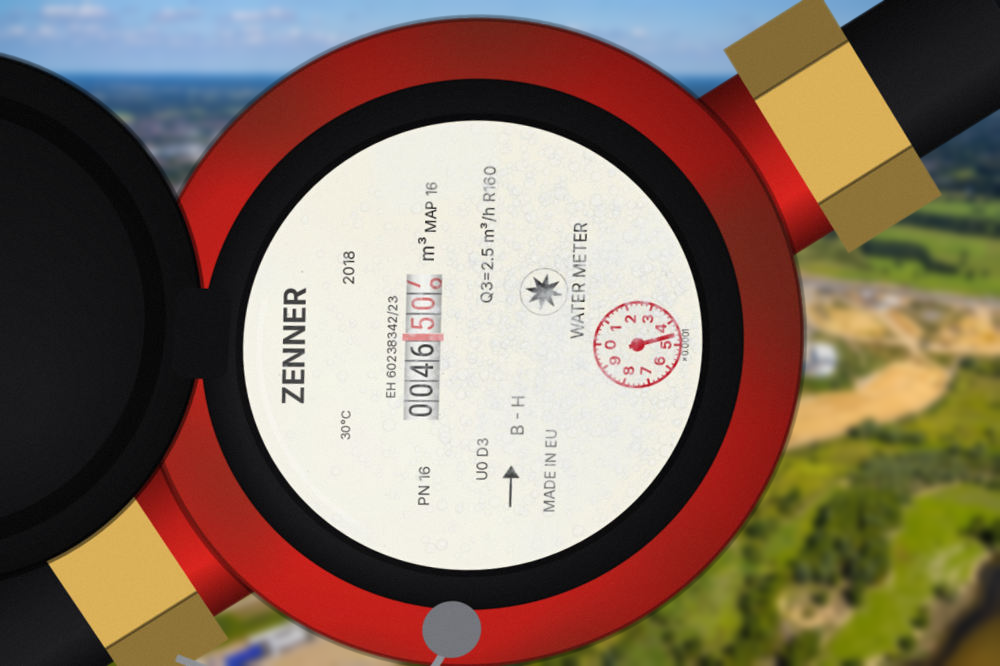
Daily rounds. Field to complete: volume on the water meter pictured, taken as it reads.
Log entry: 46.5074 m³
